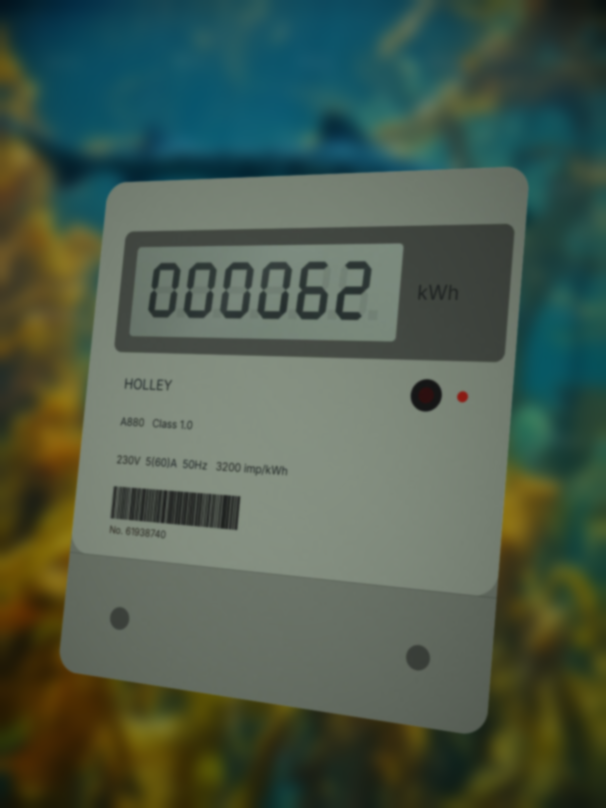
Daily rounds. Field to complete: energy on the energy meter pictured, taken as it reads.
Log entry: 62 kWh
